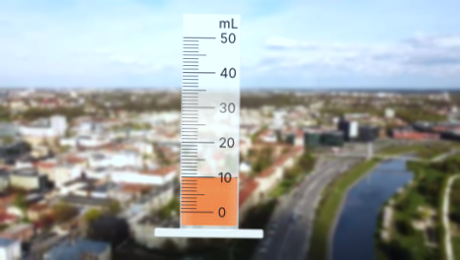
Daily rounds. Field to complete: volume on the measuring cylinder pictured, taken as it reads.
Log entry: 10 mL
